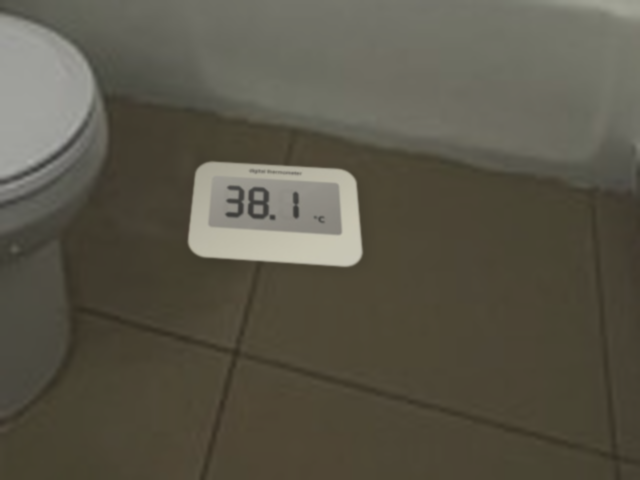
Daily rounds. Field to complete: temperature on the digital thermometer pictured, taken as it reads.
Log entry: 38.1 °C
